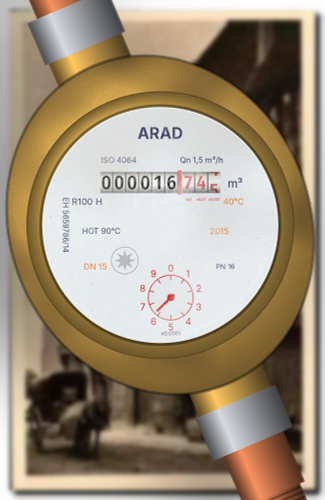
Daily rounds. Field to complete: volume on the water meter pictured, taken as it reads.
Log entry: 16.7446 m³
